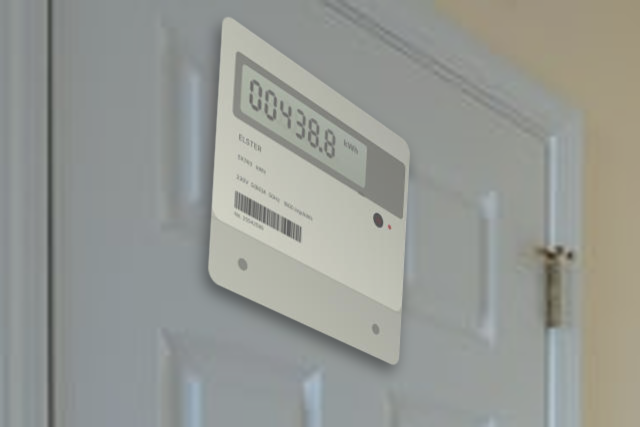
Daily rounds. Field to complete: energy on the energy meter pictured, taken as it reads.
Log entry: 438.8 kWh
